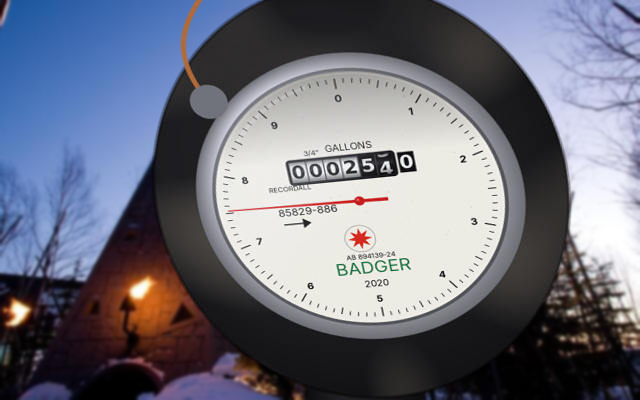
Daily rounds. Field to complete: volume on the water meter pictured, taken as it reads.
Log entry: 2537.5 gal
